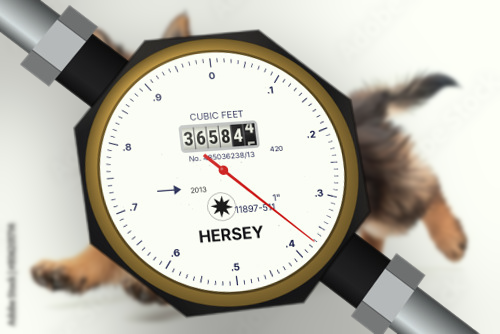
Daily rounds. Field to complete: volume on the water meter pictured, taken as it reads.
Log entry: 365844.37 ft³
